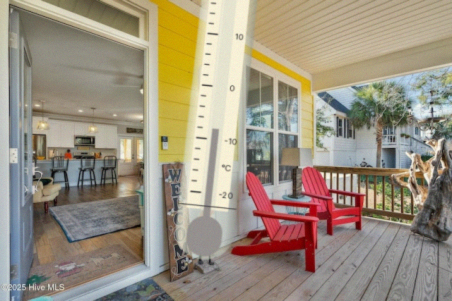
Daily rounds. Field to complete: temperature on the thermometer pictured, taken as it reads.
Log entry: -8 °C
